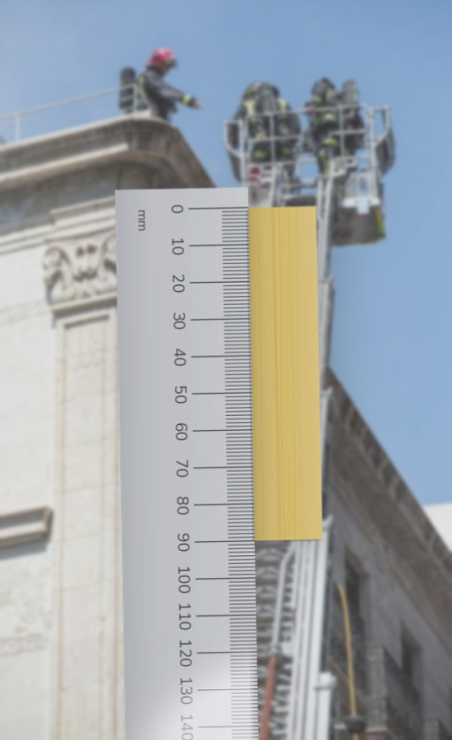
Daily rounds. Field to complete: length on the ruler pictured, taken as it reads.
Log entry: 90 mm
